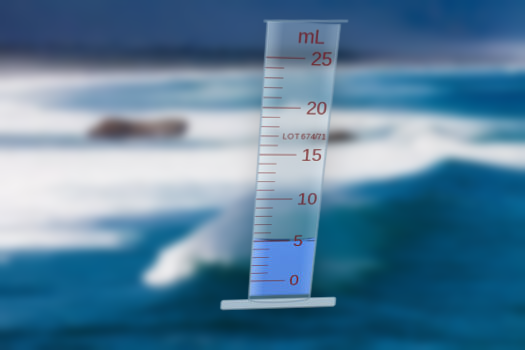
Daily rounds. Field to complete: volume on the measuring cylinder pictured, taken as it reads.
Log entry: 5 mL
